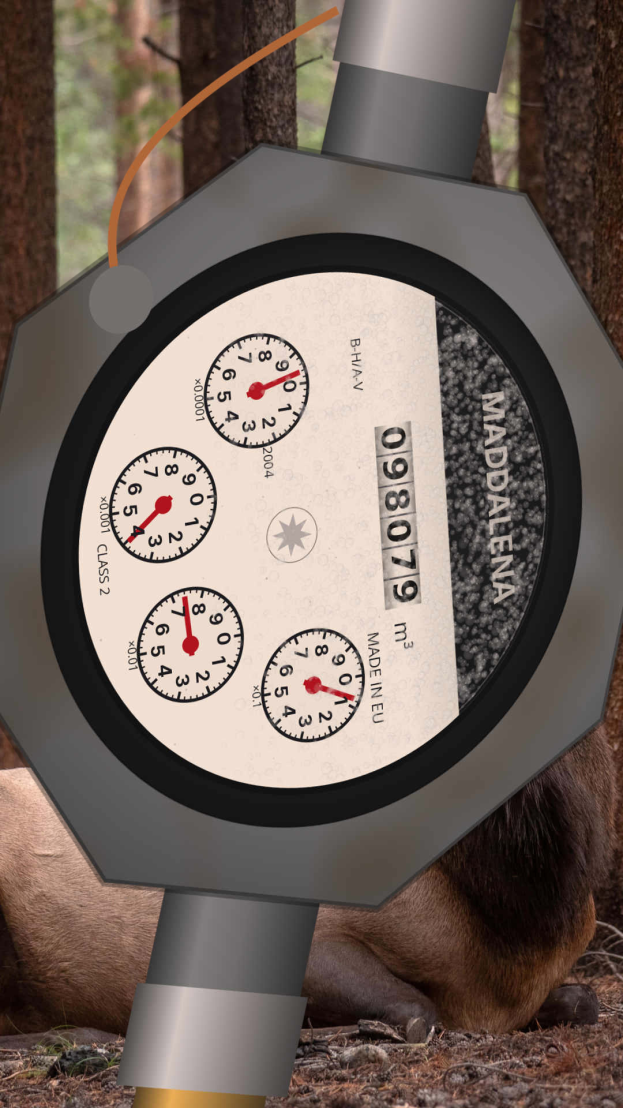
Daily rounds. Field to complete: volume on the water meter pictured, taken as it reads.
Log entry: 98079.0739 m³
